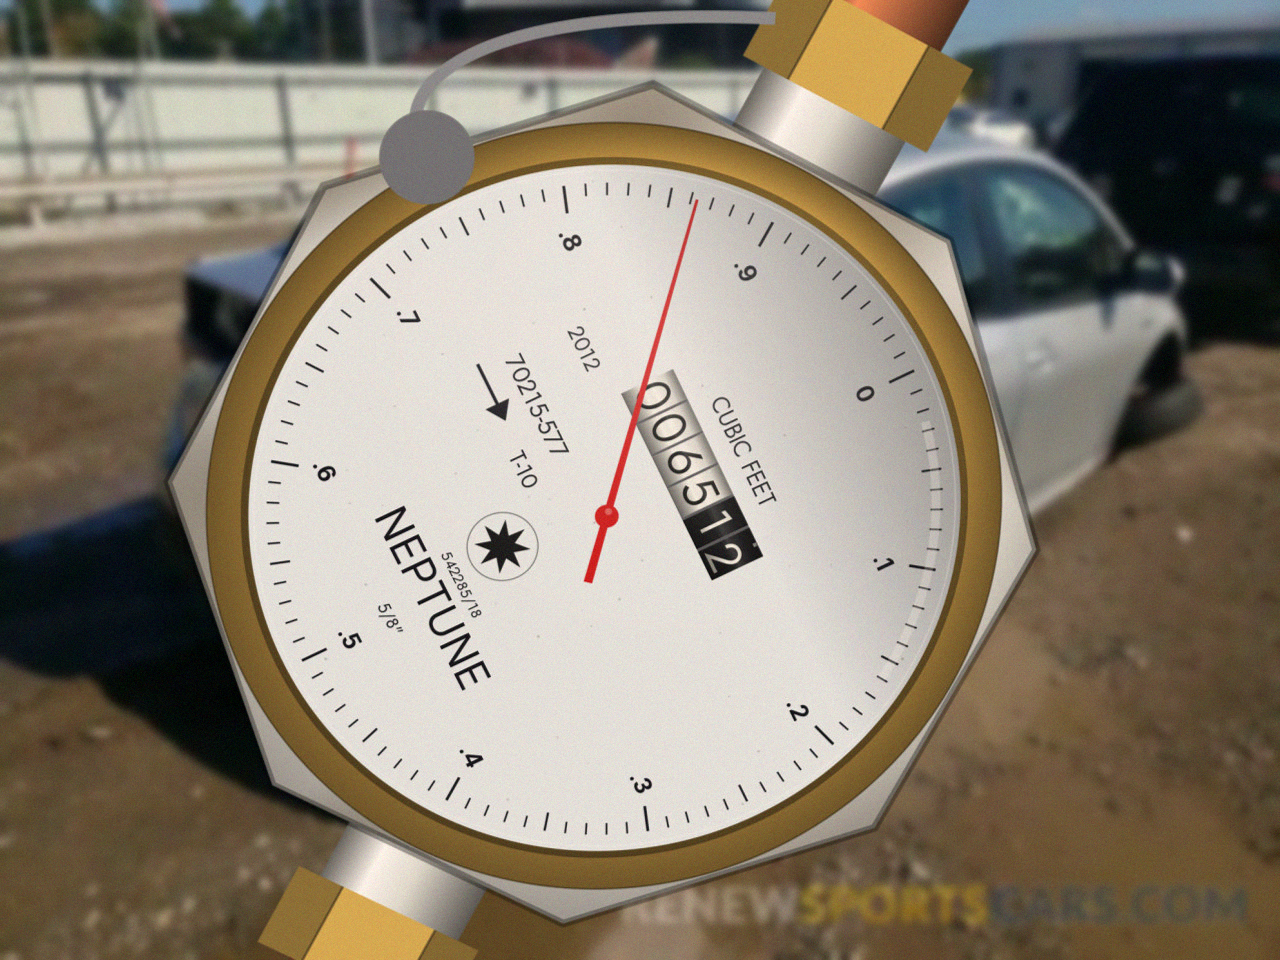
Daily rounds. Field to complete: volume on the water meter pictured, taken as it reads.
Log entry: 6511.86 ft³
